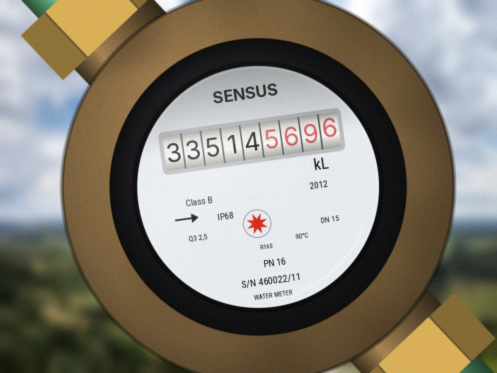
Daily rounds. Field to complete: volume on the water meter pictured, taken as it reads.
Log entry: 33514.5696 kL
